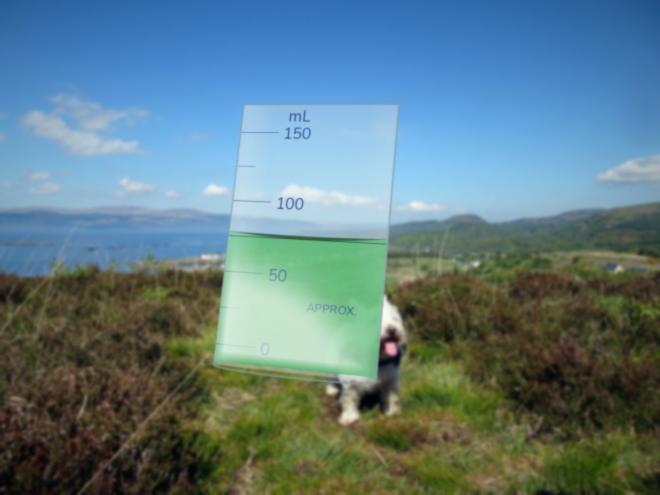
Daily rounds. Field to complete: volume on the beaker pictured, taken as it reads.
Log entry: 75 mL
